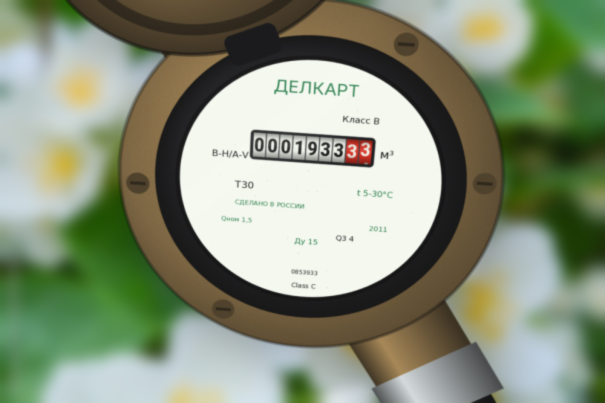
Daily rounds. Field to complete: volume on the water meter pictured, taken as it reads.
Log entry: 1933.33 m³
